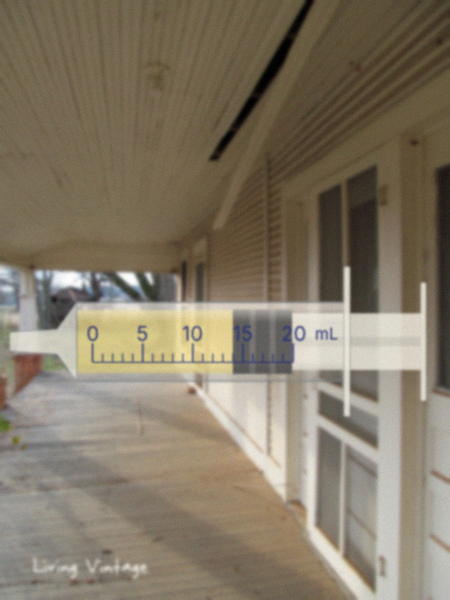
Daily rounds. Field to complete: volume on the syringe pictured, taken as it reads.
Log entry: 14 mL
